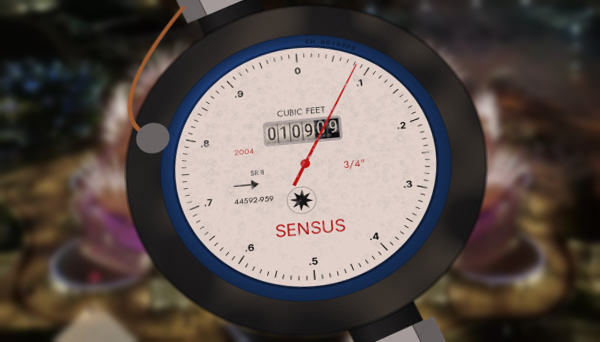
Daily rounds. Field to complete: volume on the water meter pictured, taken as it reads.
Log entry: 10909.08 ft³
